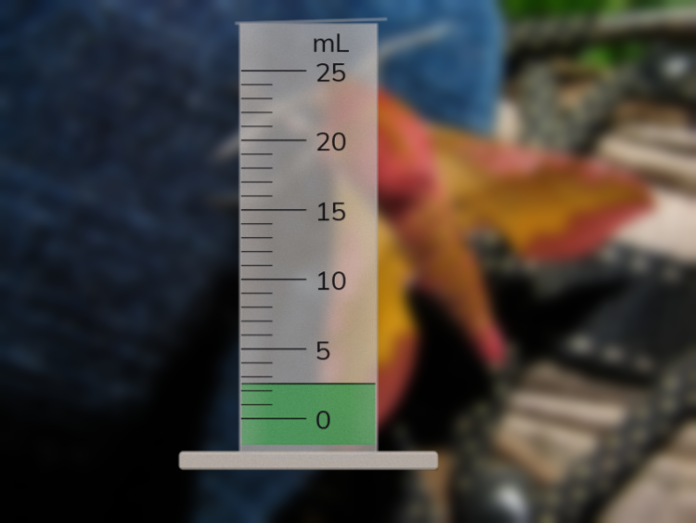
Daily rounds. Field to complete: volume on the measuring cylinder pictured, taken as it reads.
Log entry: 2.5 mL
